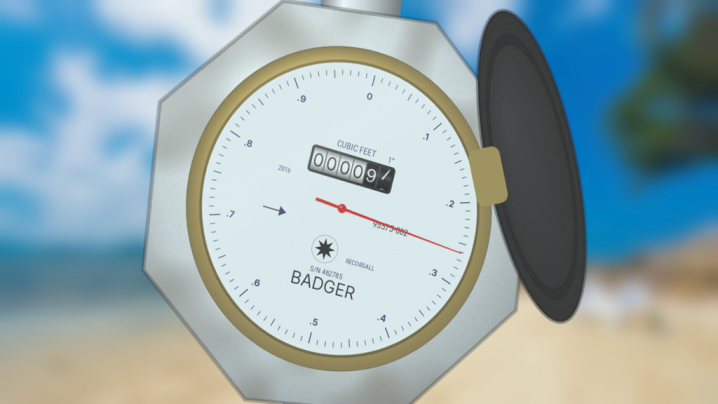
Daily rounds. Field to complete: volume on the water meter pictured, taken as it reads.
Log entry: 97.26 ft³
